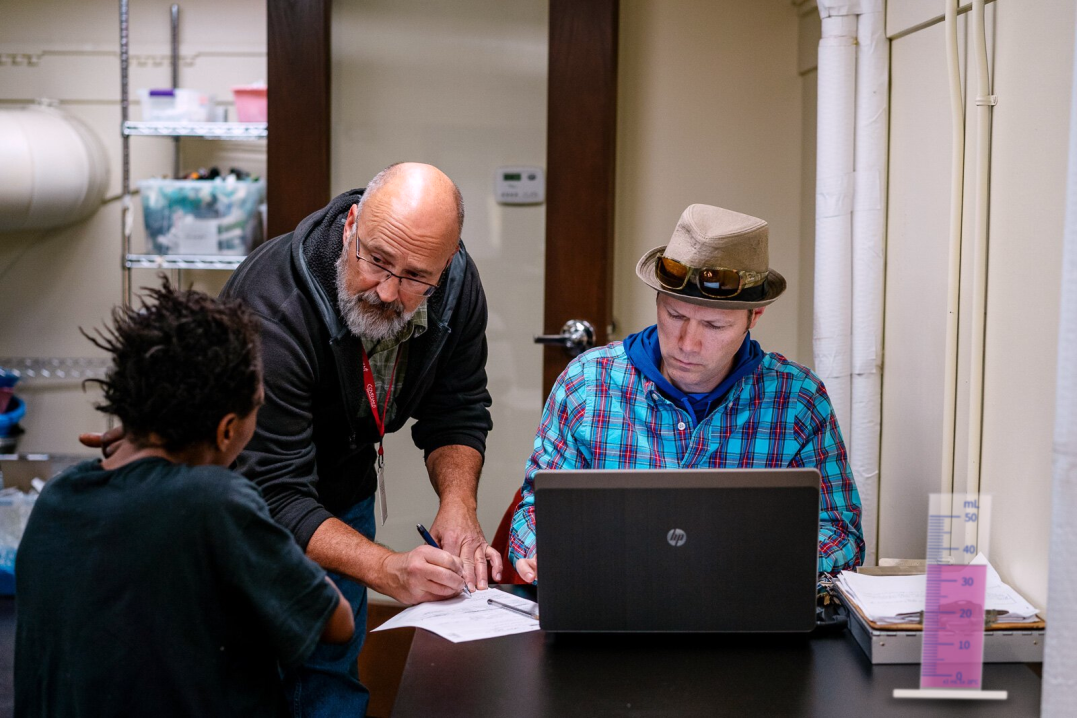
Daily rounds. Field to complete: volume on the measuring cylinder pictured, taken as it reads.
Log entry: 35 mL
